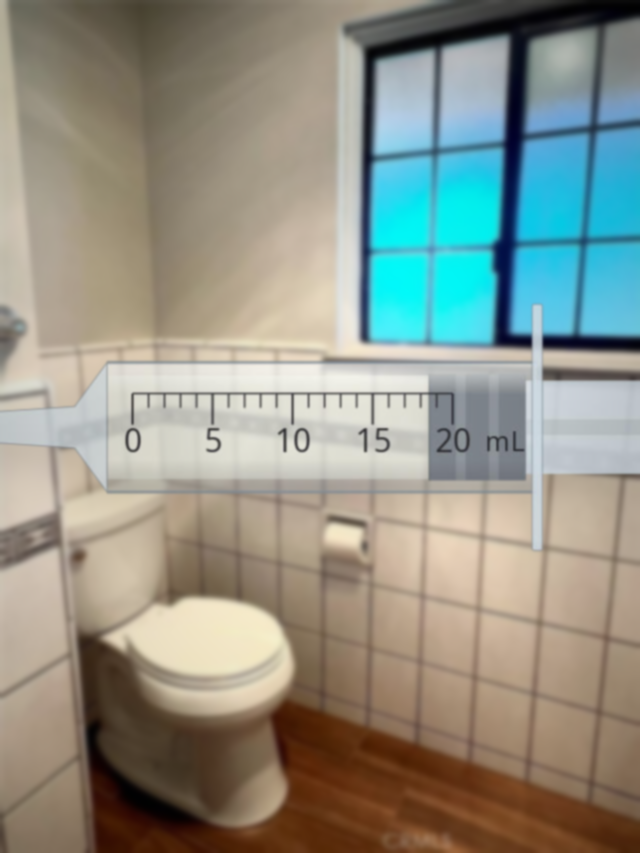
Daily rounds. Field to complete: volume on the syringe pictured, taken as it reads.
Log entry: 18.5 mL
